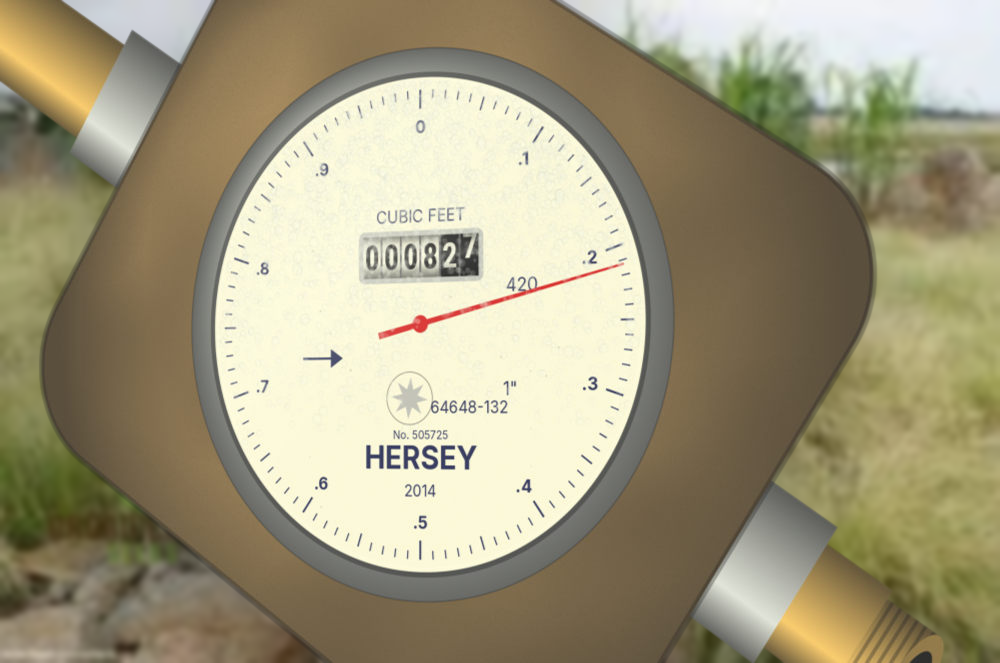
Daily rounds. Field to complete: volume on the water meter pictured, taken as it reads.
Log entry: 827.21 ft³
